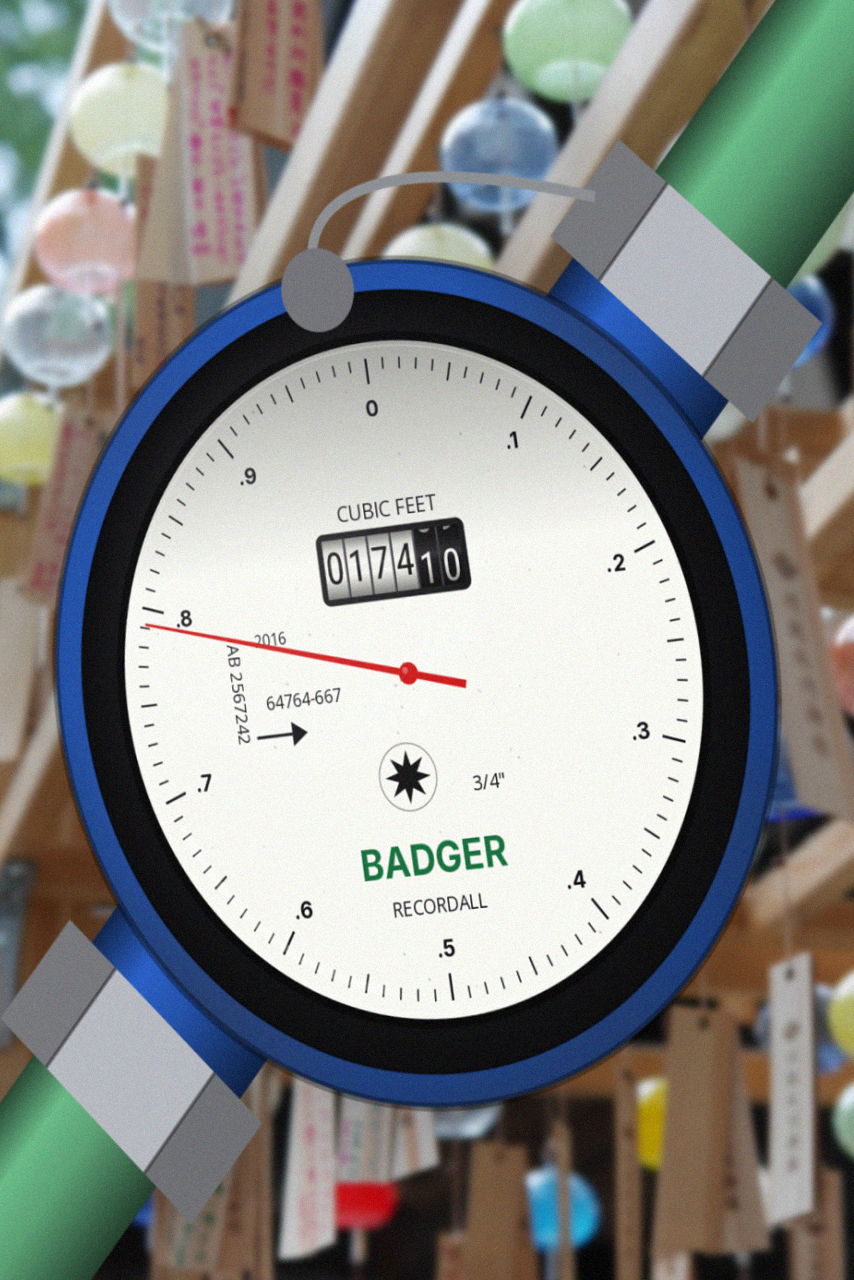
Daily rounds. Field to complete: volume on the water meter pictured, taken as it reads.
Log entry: 17409.79 ft³
